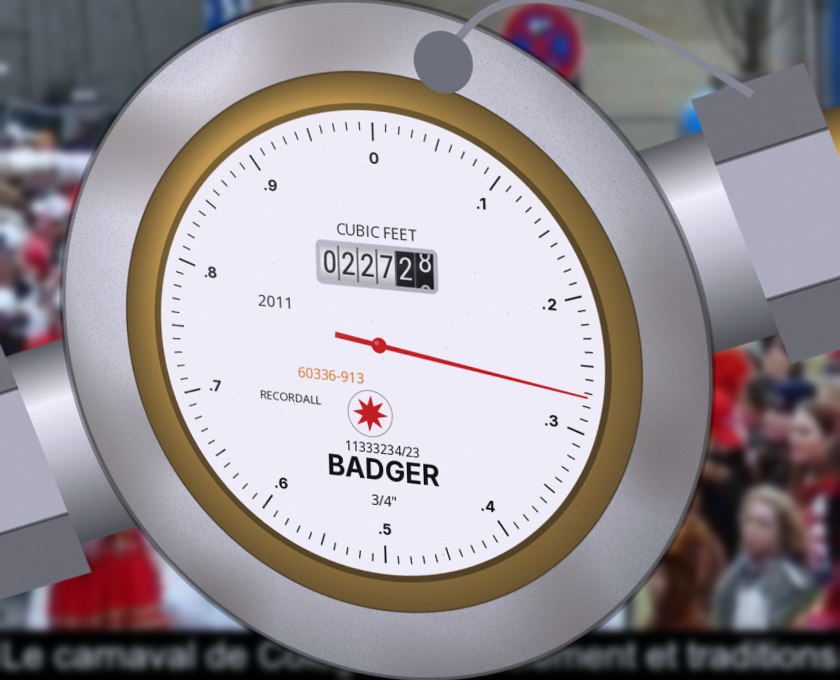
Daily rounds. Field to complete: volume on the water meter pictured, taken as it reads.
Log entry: 22728.27 ft³
